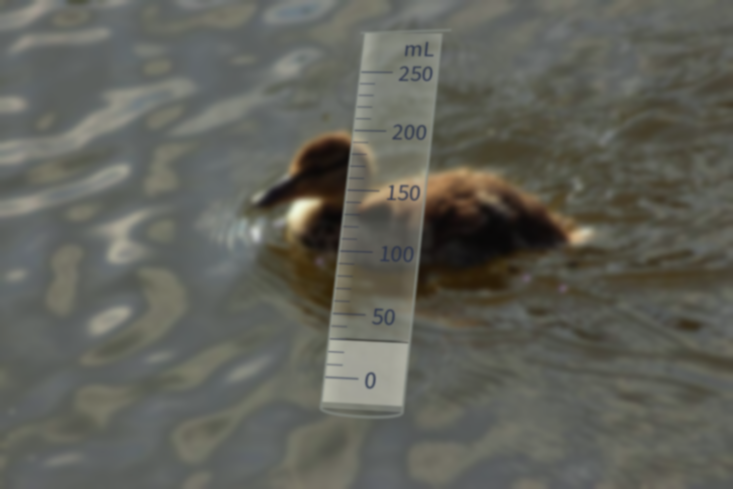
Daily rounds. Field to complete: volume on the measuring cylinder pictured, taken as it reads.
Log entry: 30 mL
